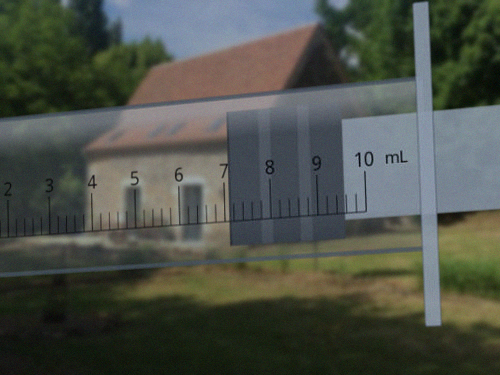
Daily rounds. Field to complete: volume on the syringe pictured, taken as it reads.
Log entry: 7.1 mL
